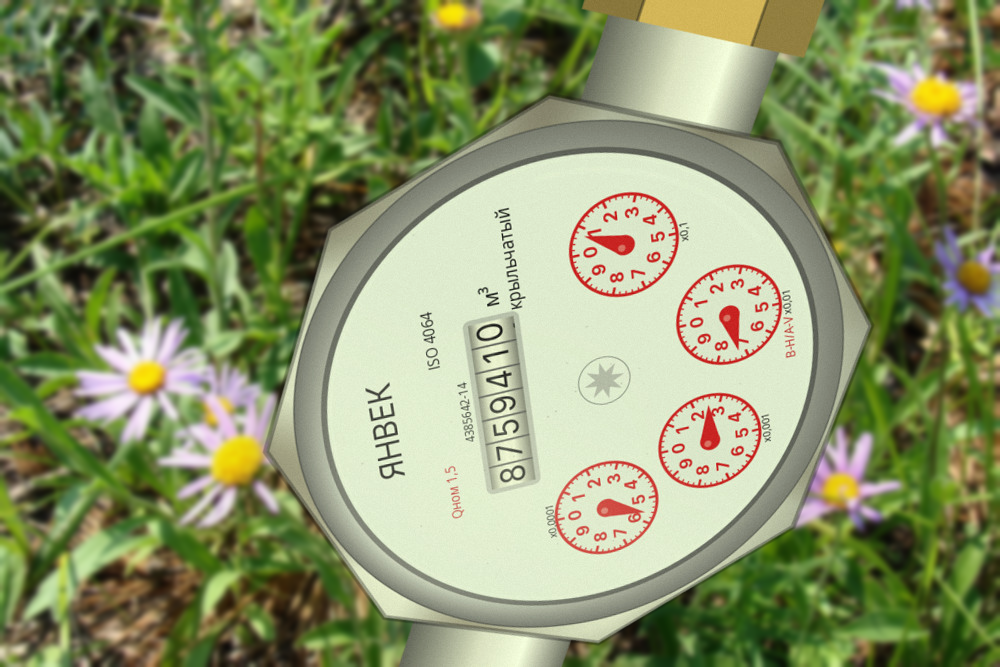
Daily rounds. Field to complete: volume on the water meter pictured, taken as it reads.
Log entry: 8759410.0725 m³
